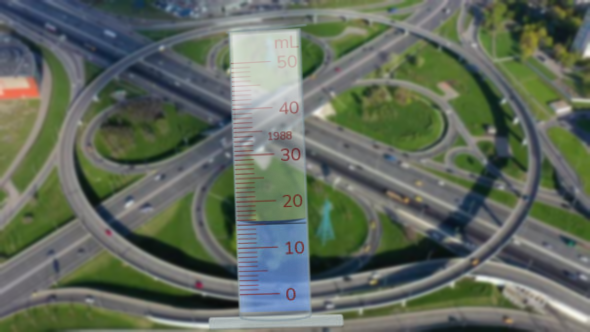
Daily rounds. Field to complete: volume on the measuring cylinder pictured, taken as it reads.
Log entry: 15 mL
